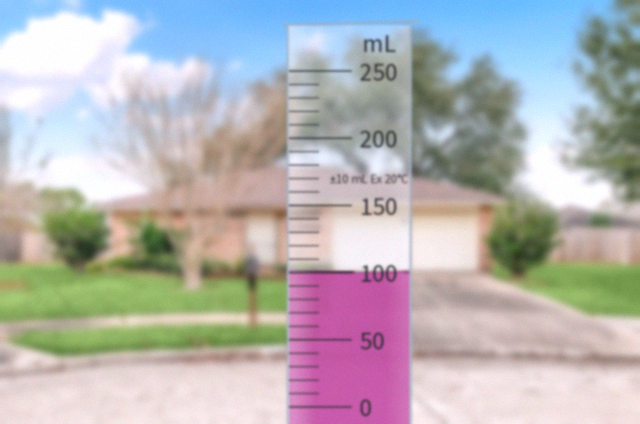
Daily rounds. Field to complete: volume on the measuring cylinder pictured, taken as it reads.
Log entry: 100 mL
